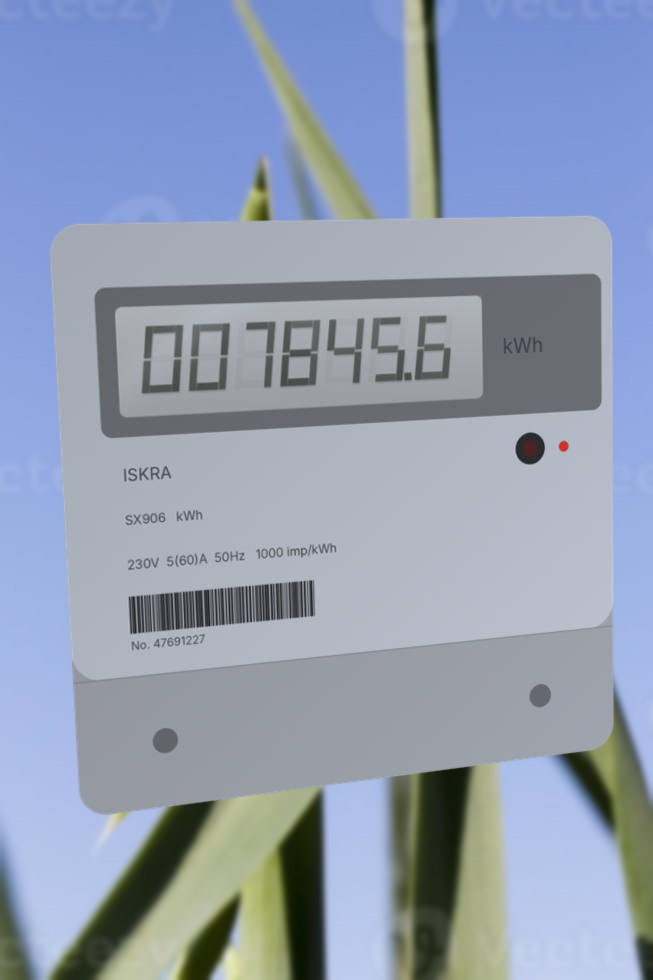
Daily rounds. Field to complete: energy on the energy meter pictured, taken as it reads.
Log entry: 7845.6 kWh
